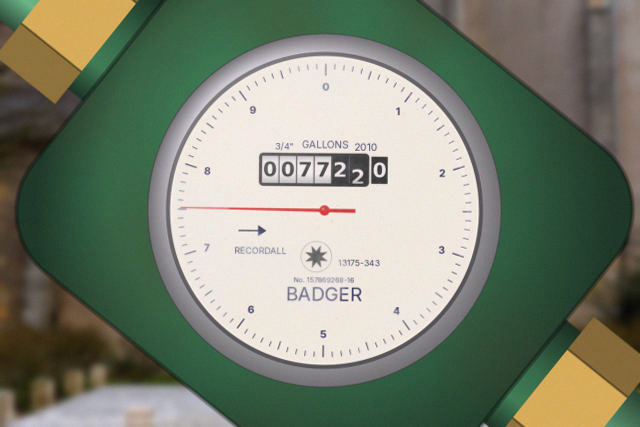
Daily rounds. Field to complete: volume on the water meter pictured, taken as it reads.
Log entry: 77217.5 gal
